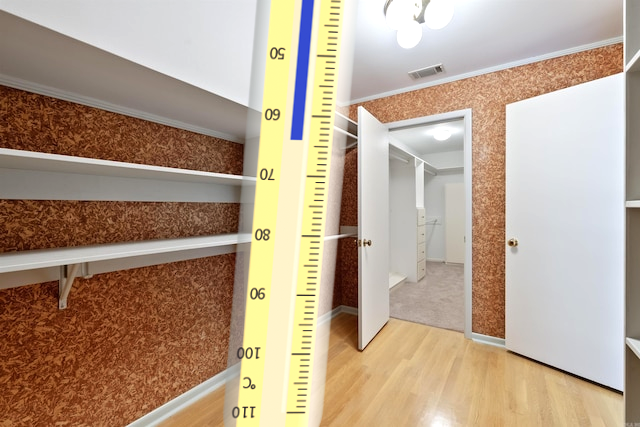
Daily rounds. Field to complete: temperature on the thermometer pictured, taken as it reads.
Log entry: 64 °C
